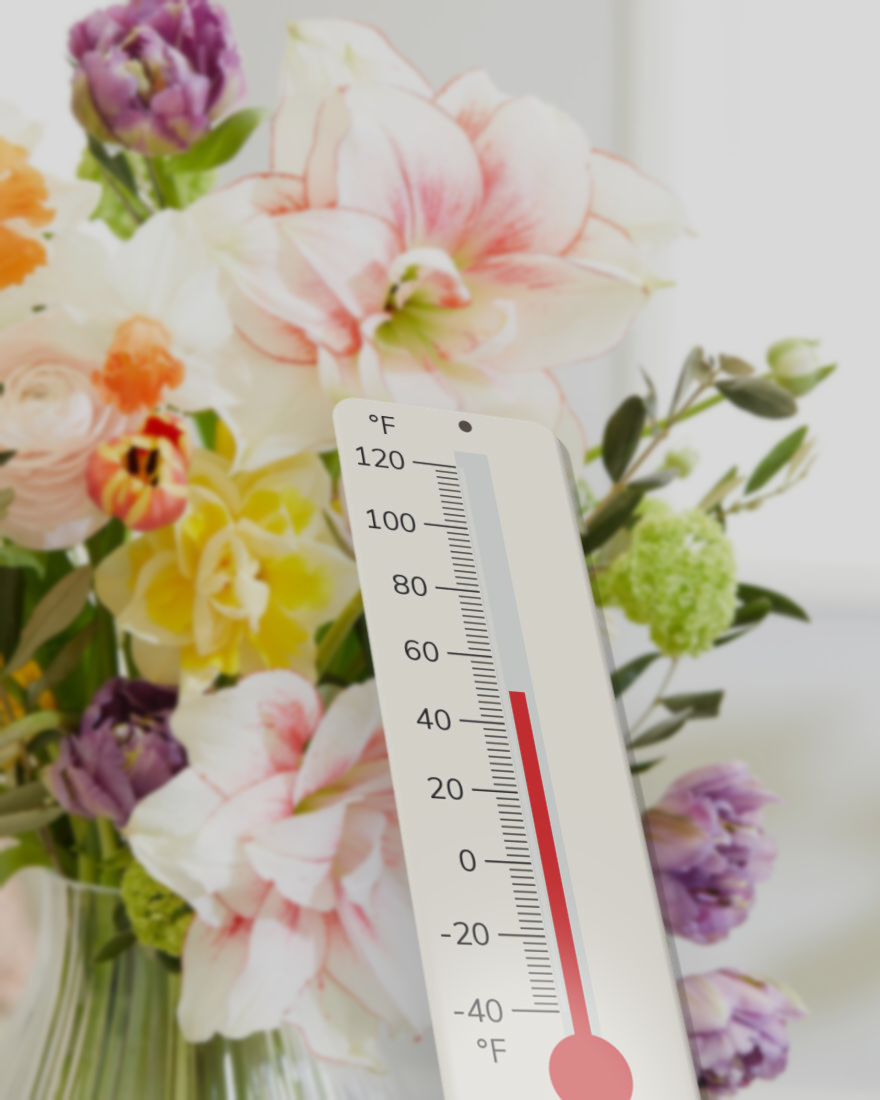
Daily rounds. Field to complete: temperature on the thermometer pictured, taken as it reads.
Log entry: 50 °F
